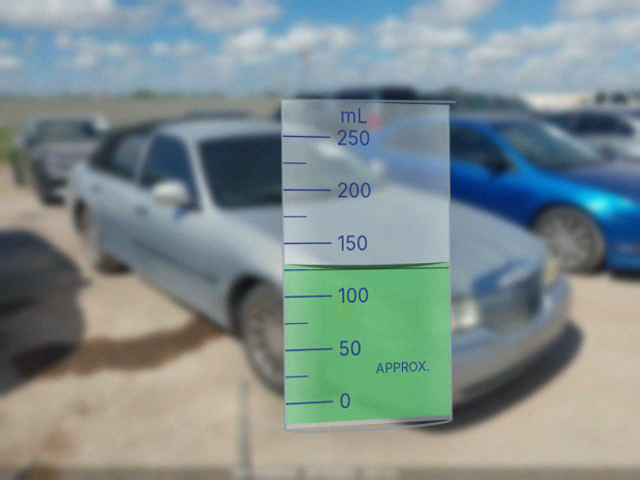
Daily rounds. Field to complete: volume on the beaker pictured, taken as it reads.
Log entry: 125 mL
